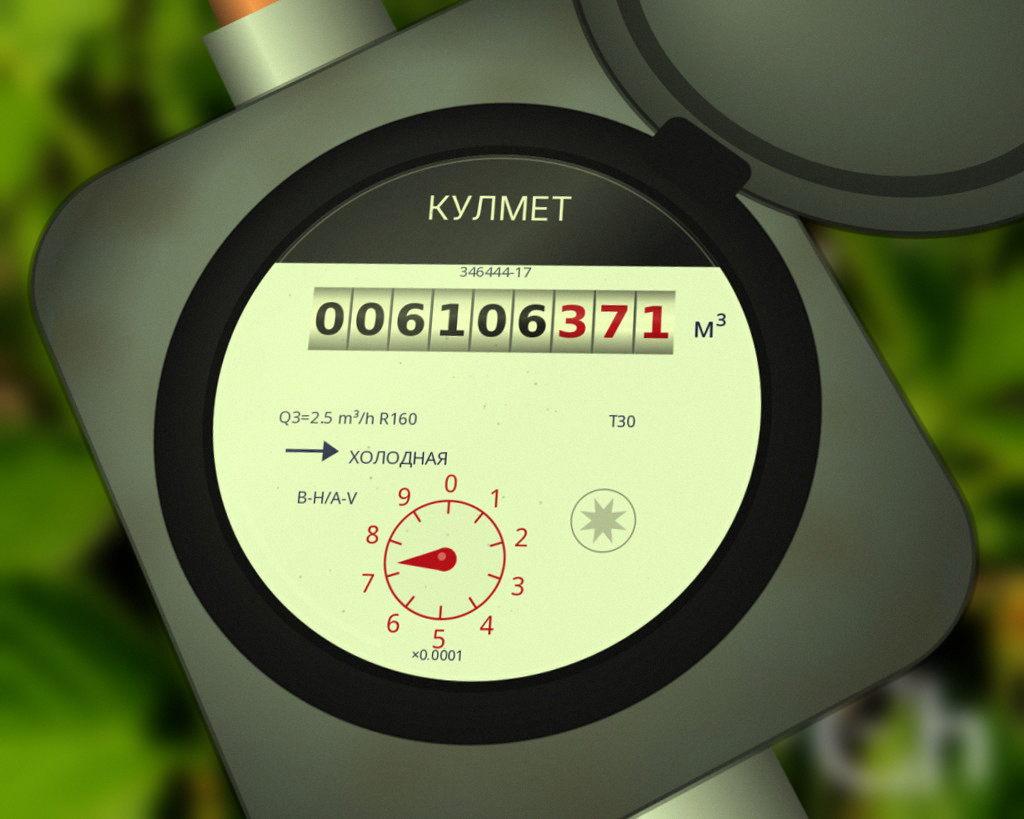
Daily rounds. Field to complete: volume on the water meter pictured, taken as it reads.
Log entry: 6106.3717 m³
